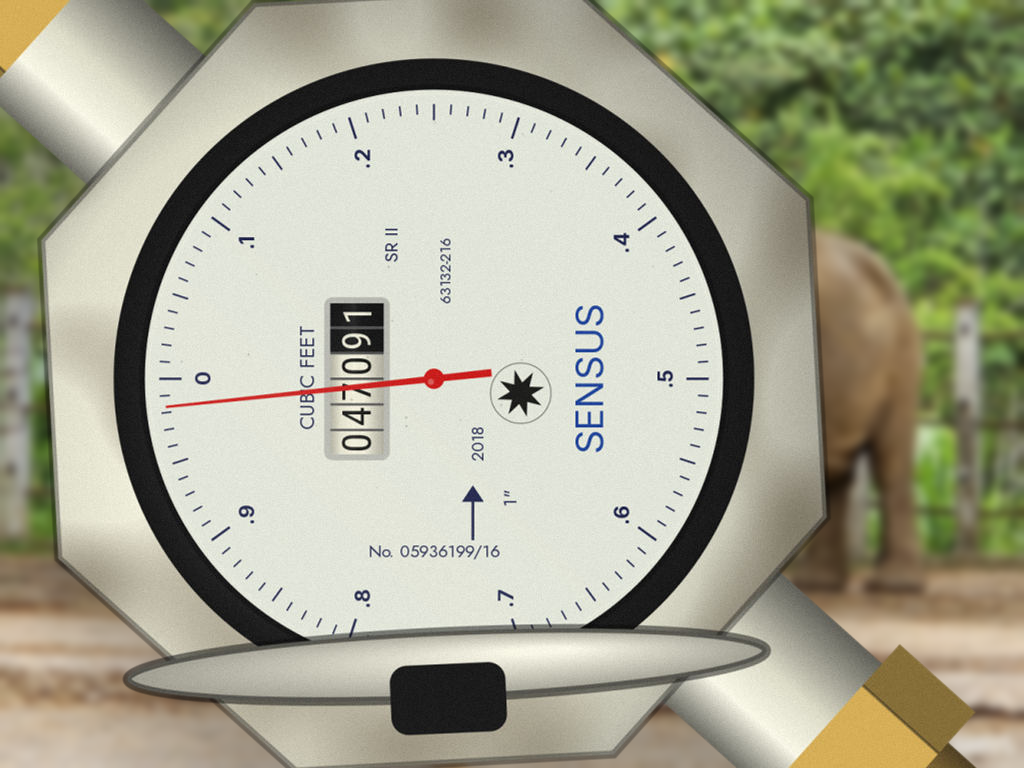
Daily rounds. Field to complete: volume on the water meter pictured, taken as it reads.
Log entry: 47090.98 ft³
